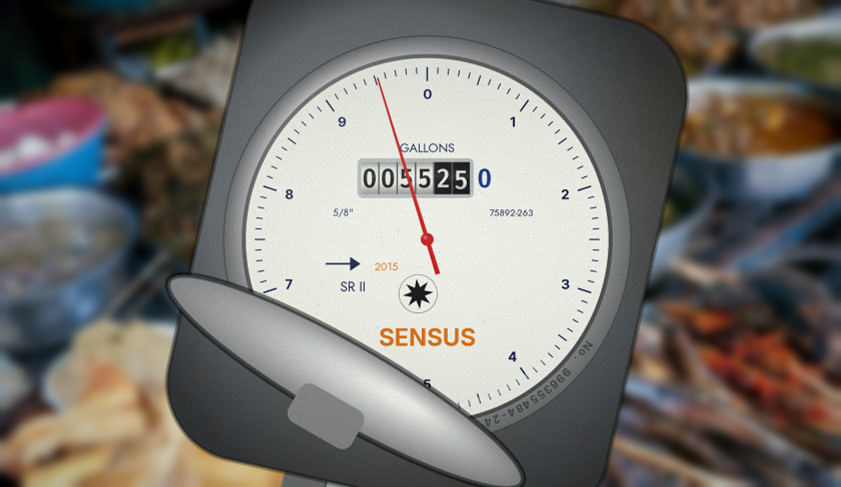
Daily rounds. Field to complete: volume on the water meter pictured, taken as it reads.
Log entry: 55249.5 gal
